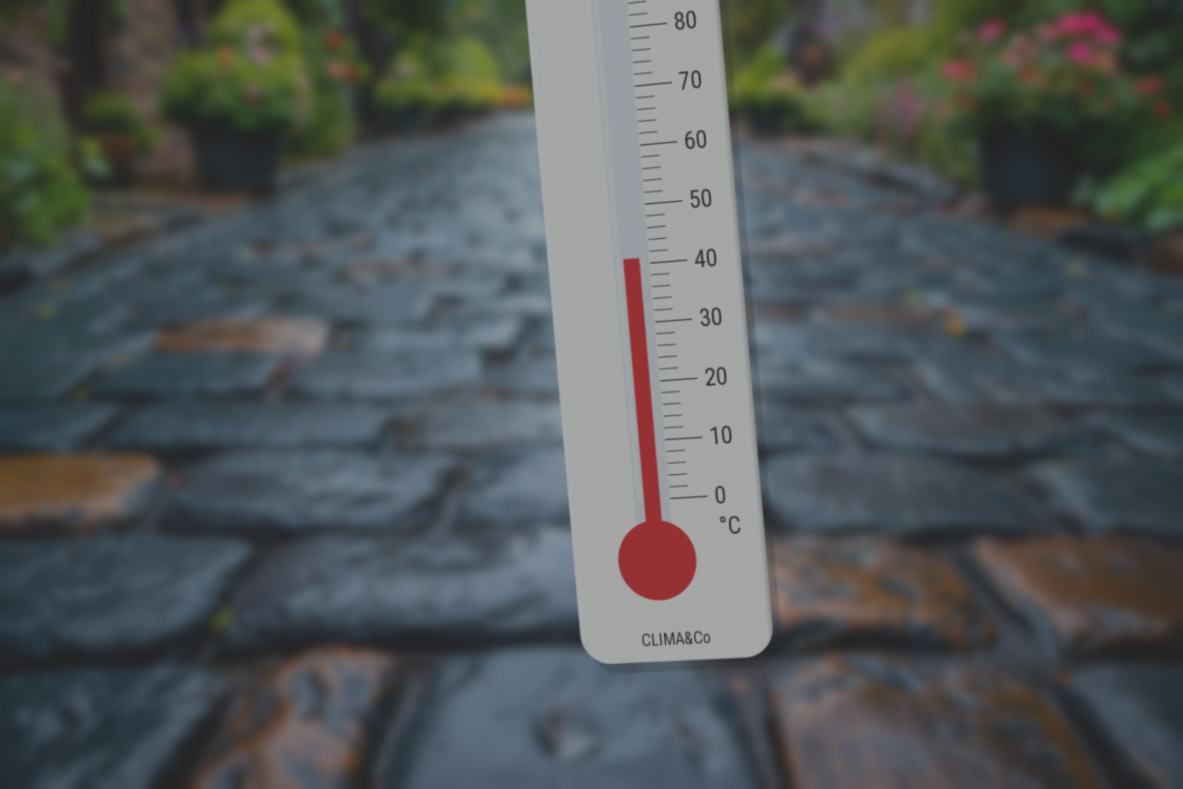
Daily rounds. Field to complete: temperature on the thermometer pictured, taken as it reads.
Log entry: 41 °C
